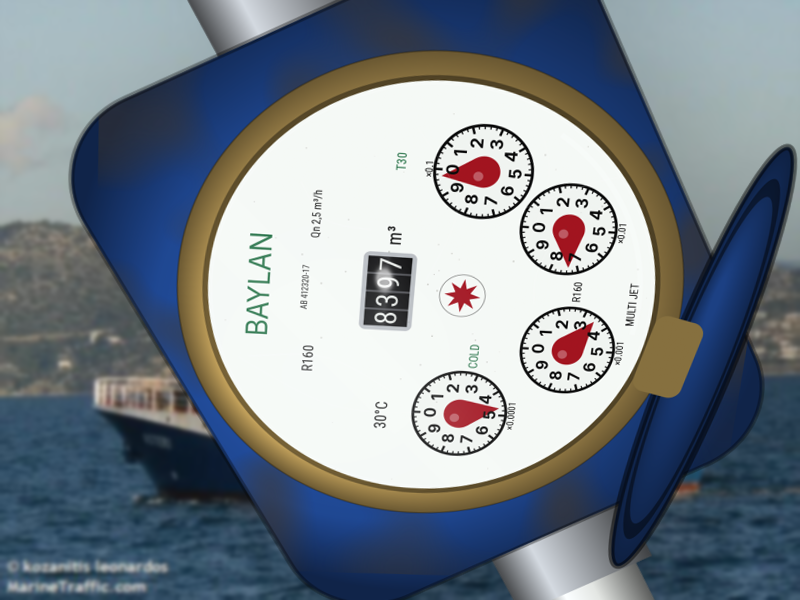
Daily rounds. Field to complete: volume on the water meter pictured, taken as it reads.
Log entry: 8396.9734 m³
